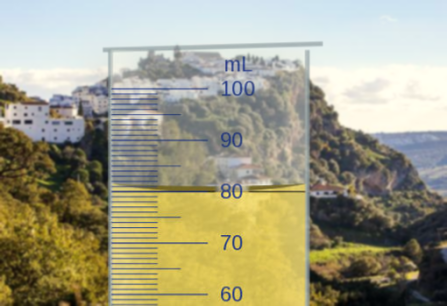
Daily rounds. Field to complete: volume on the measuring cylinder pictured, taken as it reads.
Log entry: 80 mL
